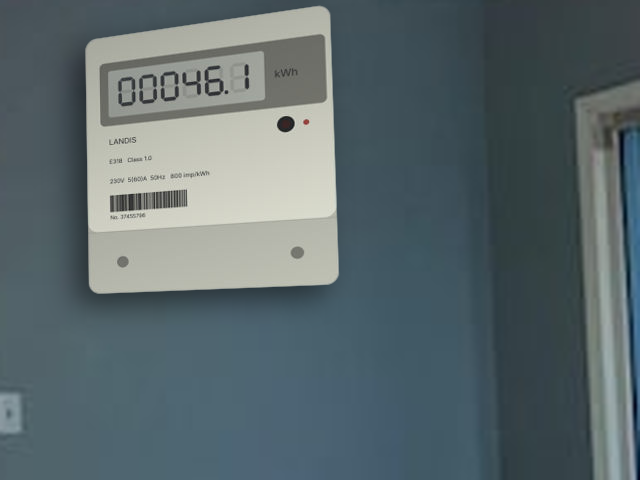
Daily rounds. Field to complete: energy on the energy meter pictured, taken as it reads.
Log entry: 46.1 kWh
